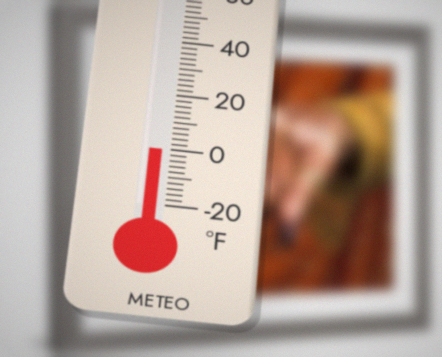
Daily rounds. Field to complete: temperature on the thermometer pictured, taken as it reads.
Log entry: 0 °F
